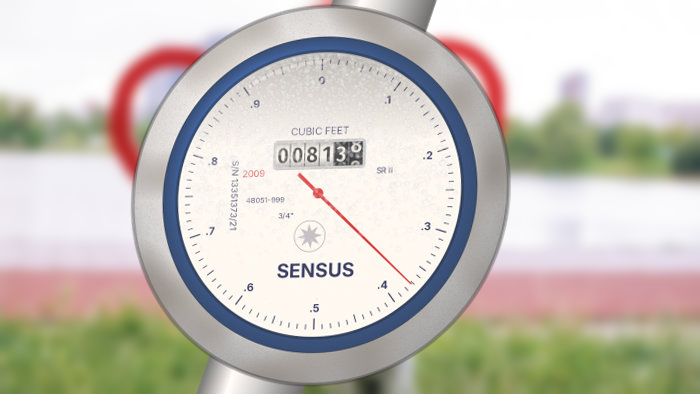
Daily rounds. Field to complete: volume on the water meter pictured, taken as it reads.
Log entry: 8138.37 ft³
